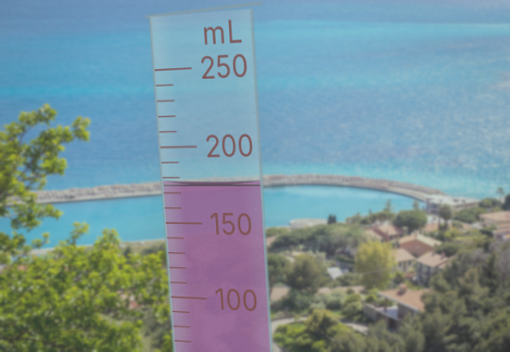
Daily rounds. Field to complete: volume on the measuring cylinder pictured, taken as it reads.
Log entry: 175 mL
